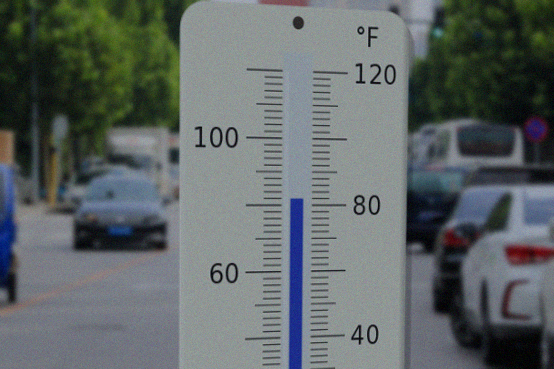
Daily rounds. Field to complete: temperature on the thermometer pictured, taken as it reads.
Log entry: 82 °F
